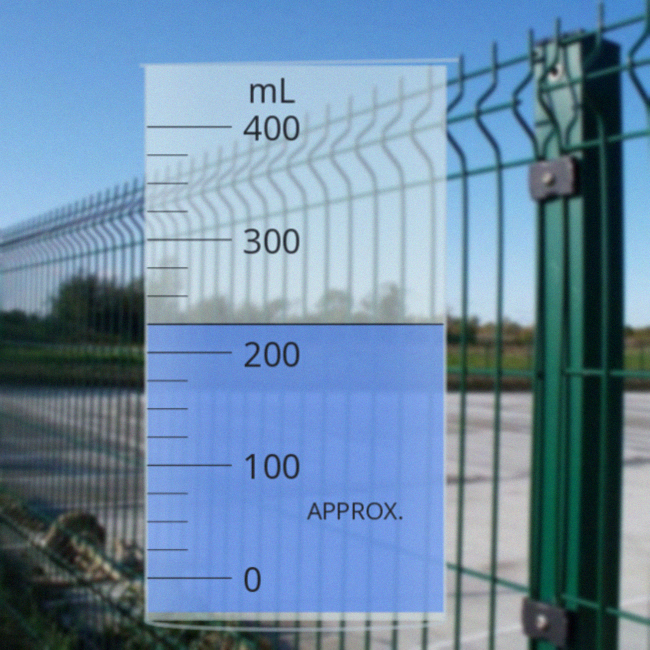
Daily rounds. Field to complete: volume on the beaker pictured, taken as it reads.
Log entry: 225 mL
